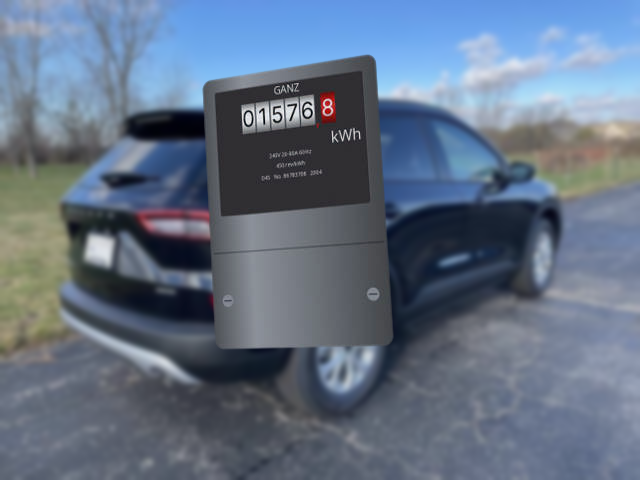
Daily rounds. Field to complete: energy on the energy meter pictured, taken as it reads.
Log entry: 1576.8 kWh
